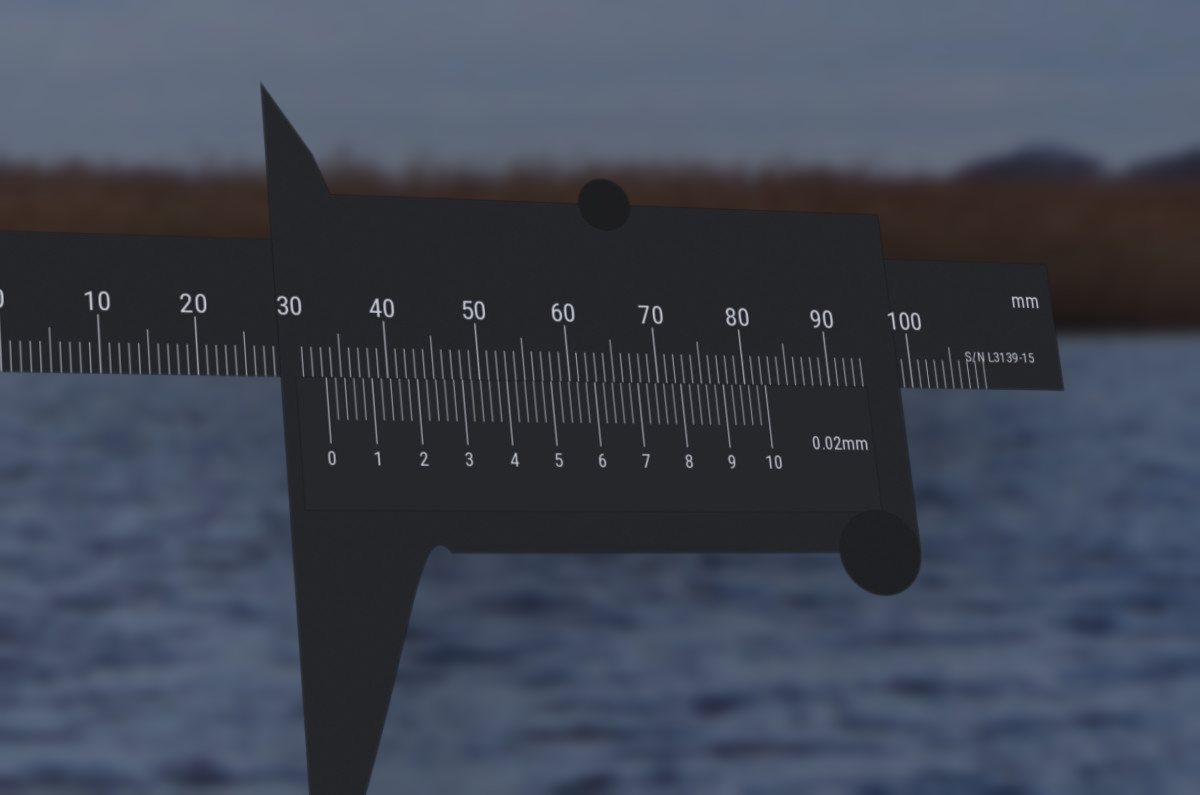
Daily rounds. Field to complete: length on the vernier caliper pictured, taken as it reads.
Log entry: 33.4 mm
